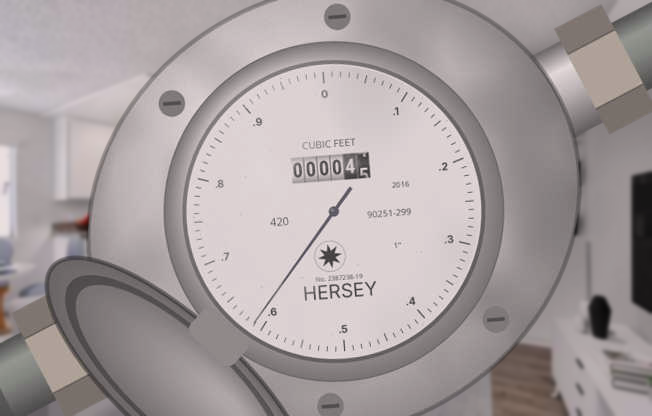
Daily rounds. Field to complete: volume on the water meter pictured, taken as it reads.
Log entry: 44.61 ft³
